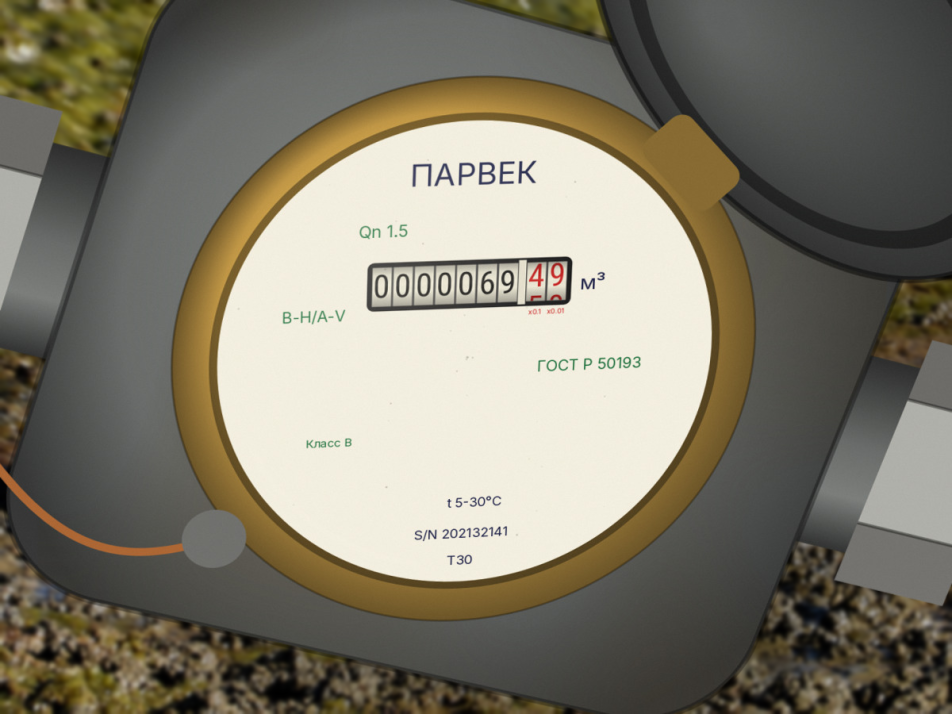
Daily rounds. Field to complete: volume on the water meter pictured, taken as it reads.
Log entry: 69.49 m³
